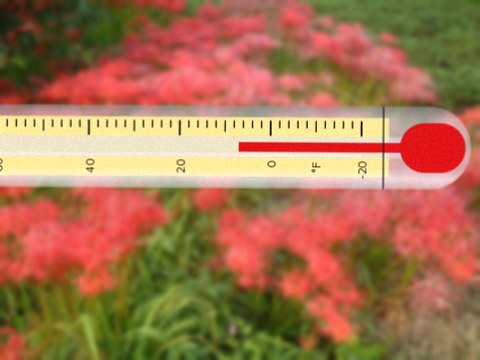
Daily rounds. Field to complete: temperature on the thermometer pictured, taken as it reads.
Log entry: 7 °F
